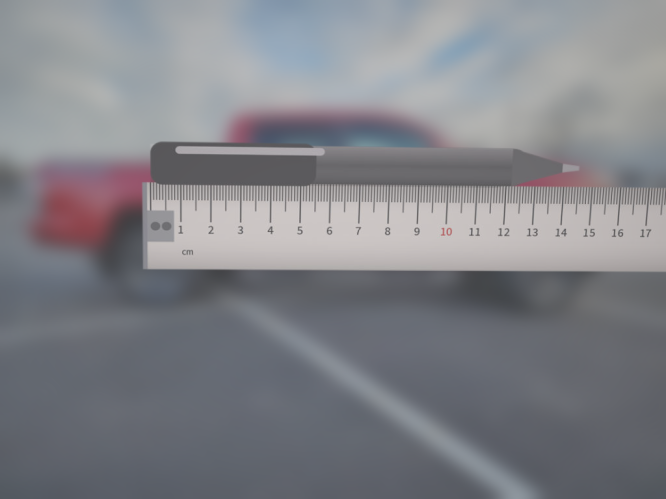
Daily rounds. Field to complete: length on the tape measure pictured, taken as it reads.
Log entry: 14.5 cm
